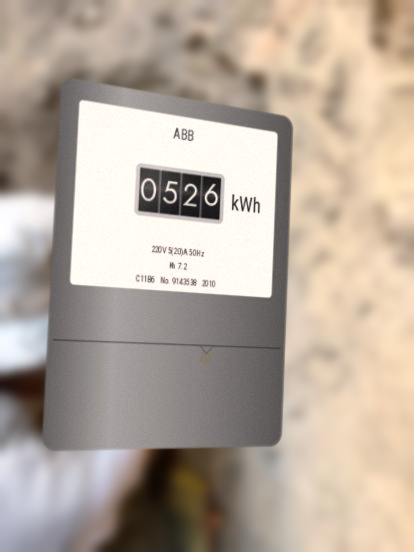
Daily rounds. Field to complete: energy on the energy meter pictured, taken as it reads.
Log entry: 526 kWh
